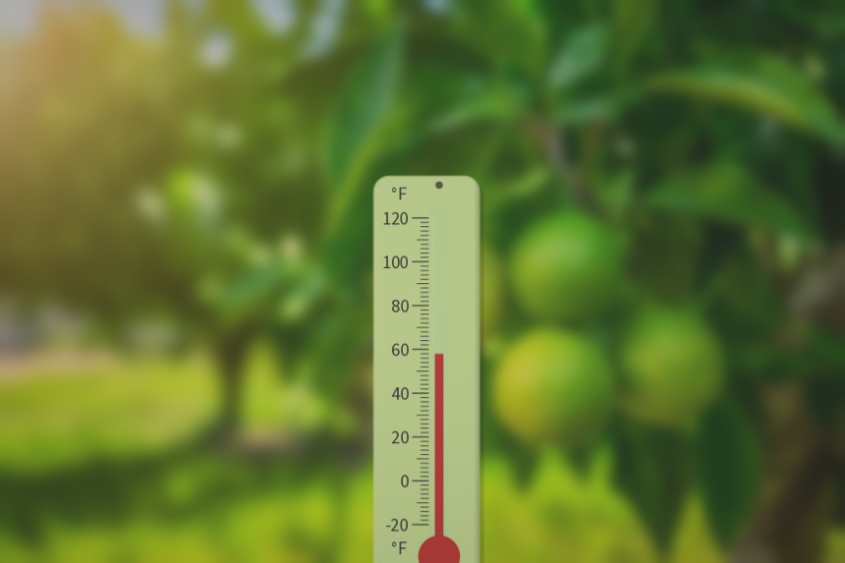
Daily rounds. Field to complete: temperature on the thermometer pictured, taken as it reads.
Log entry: 58 °F
